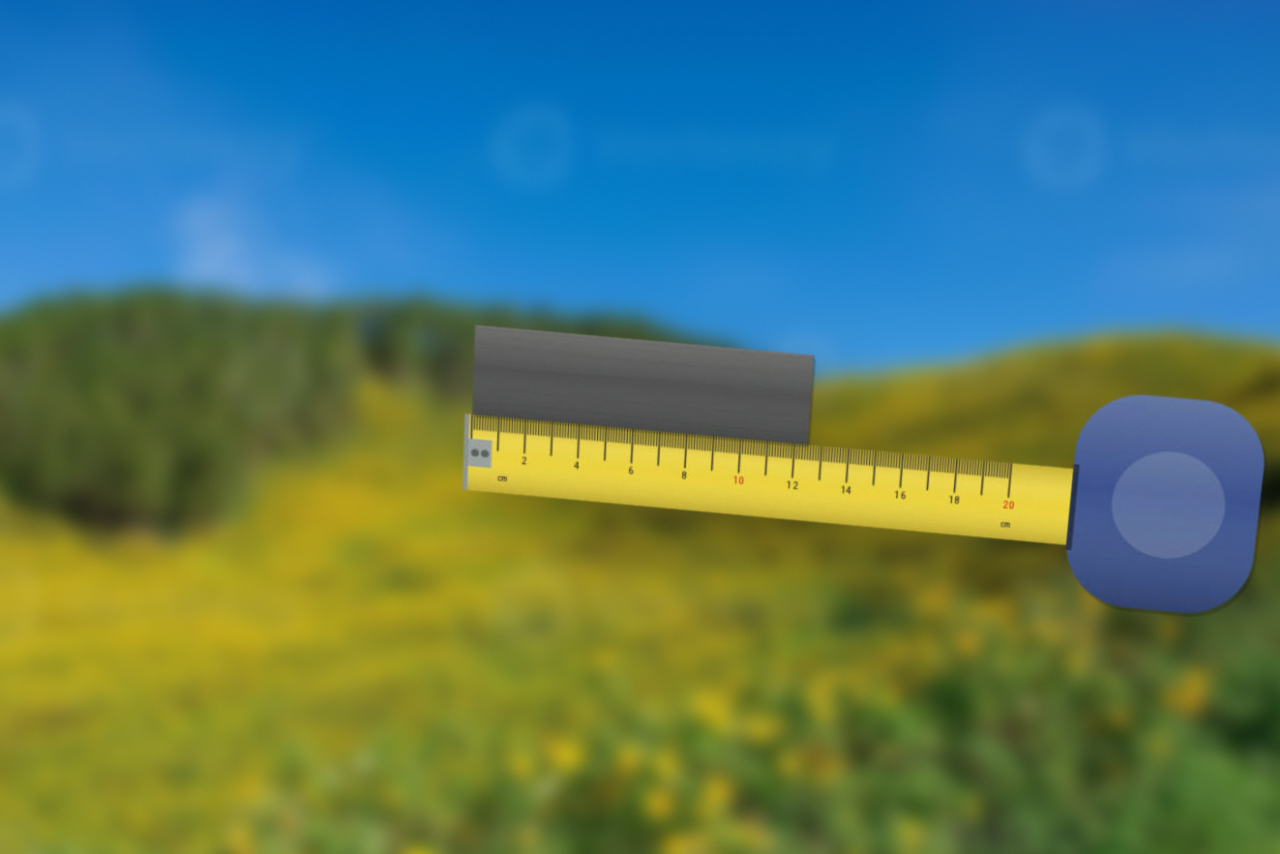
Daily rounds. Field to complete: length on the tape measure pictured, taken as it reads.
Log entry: 12.5 cm
